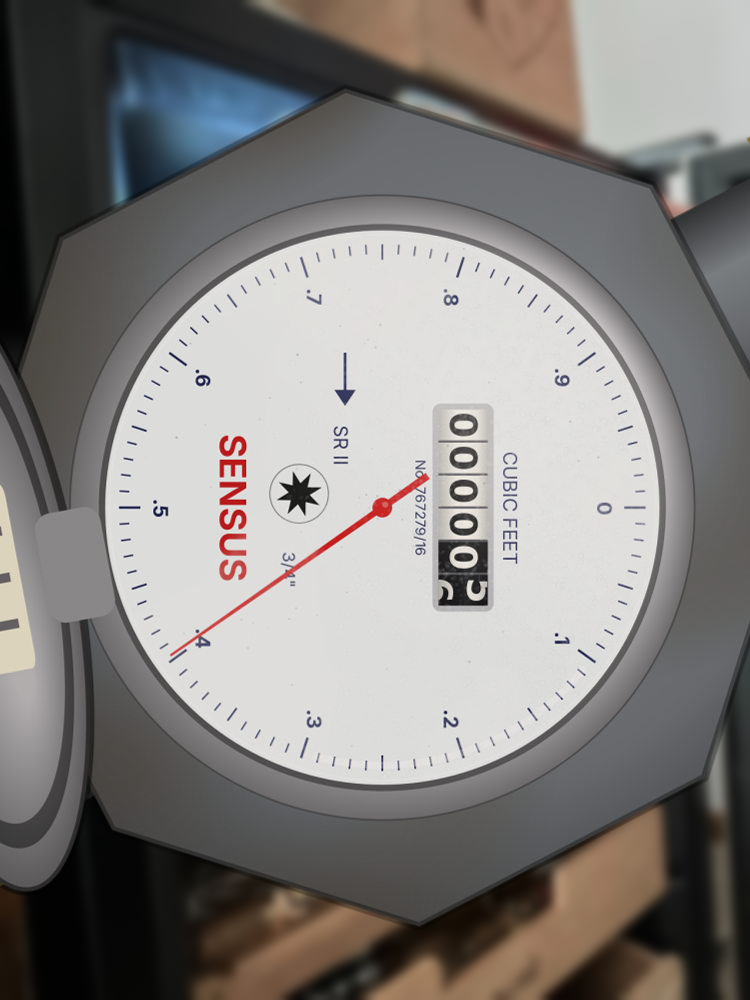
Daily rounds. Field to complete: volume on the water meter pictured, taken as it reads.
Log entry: 5.40 ft³
